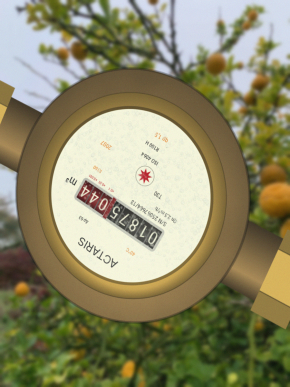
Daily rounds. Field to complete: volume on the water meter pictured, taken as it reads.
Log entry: 1875.044 m³
